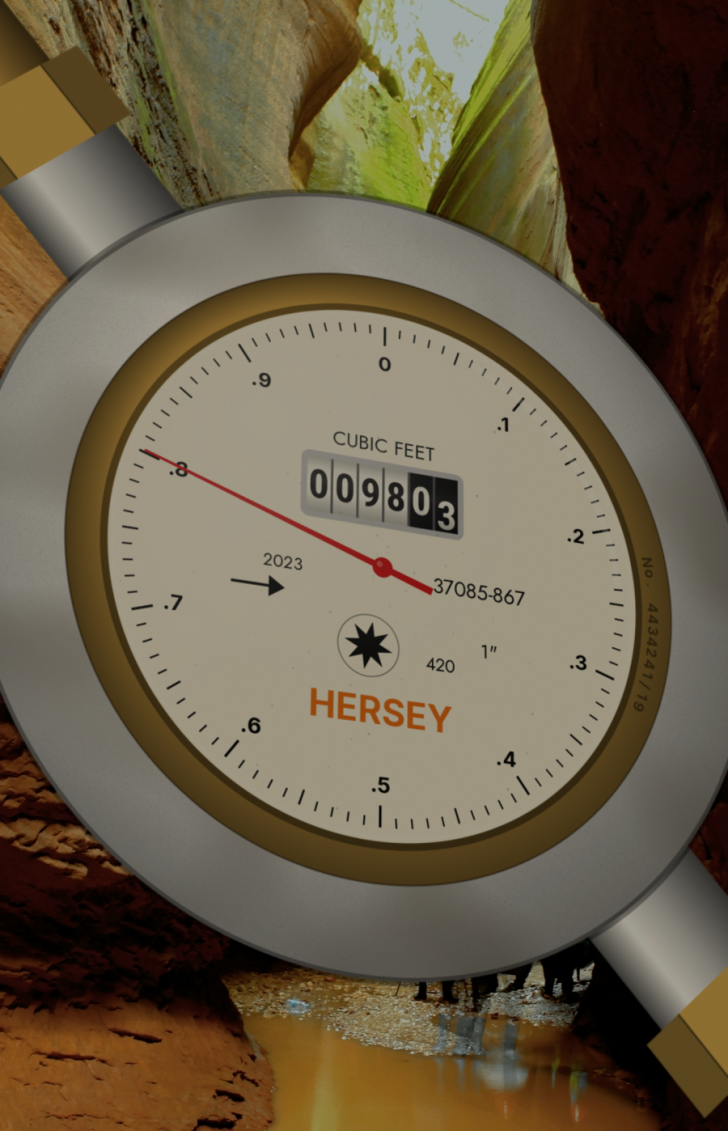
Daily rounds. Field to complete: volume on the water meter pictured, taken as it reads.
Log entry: 9802.80 ft³
